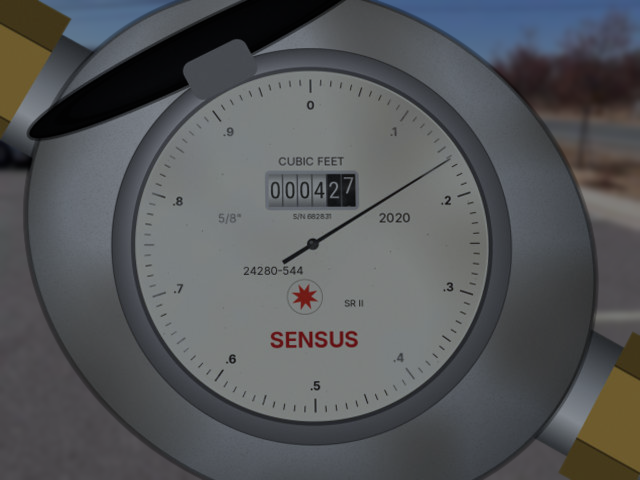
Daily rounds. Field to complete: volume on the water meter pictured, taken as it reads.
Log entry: 427.16 ft³
